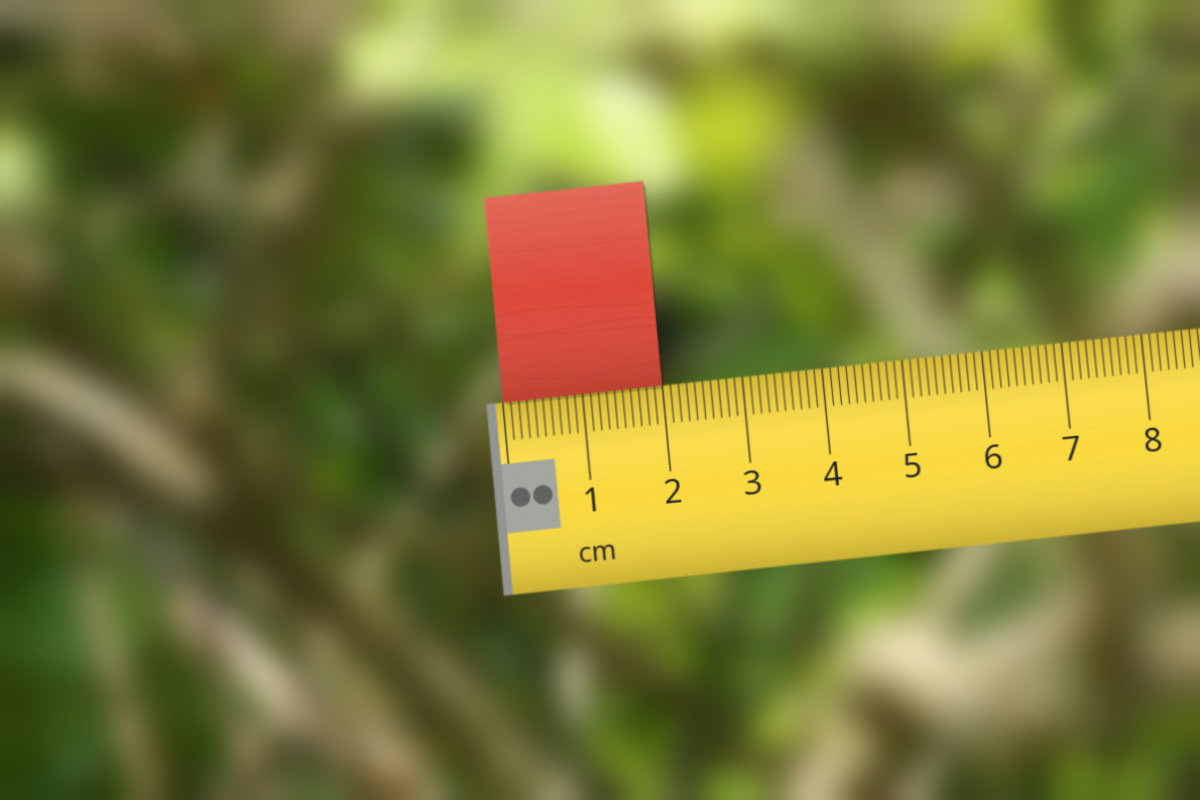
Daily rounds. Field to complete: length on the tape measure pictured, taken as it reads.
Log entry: 2 cm
